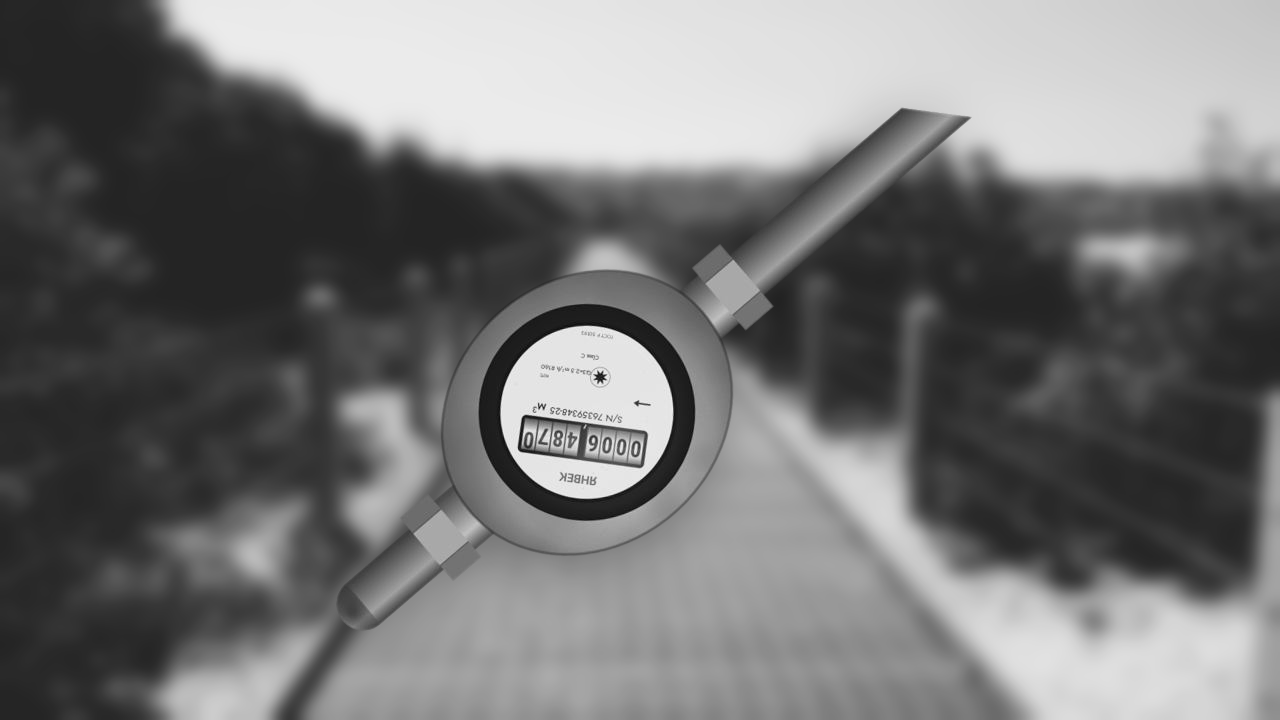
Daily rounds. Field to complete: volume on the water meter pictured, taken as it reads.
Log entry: 6.4870 m³
